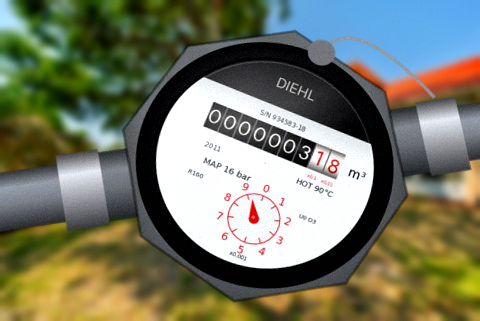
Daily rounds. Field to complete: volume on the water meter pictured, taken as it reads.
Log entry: 3.179 m³
